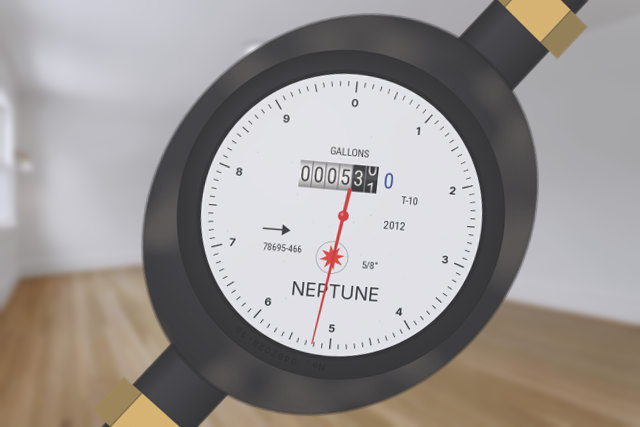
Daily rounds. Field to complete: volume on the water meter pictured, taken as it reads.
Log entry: 5305.2 gal
